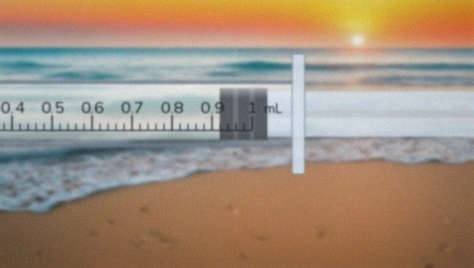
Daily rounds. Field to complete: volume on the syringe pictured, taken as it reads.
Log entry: 0.92 mL
